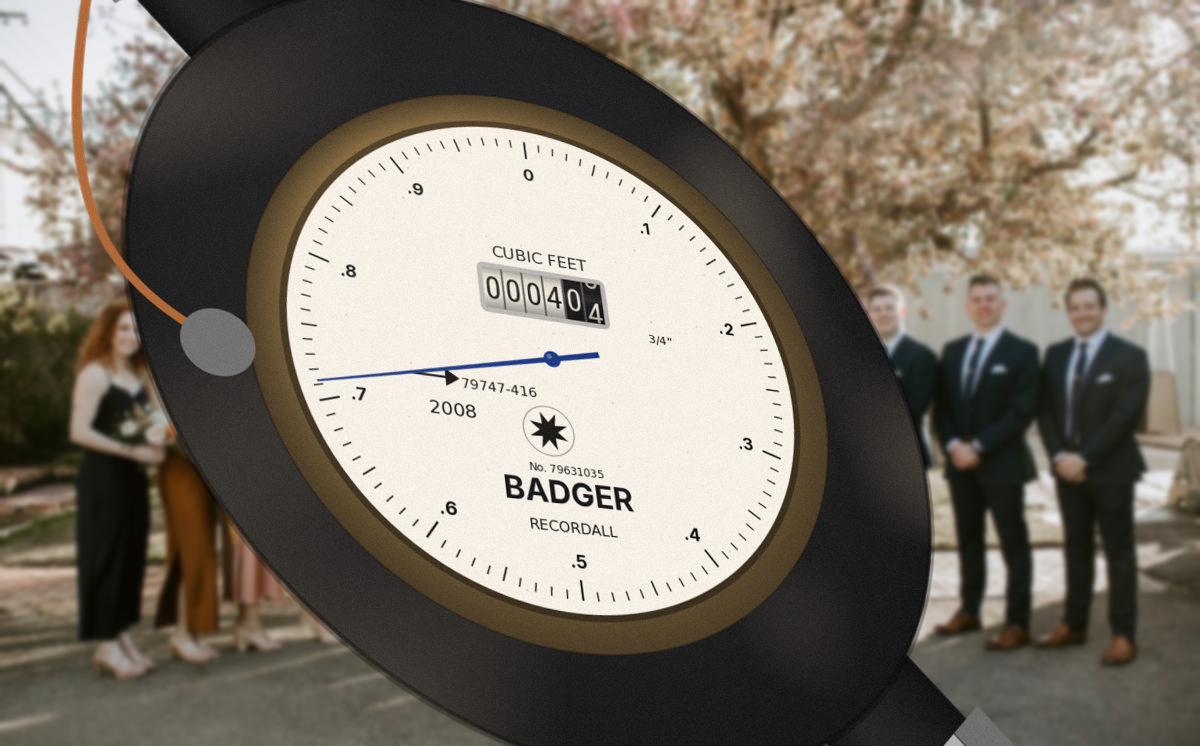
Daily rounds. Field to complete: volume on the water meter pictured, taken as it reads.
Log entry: 403.71 ft³
